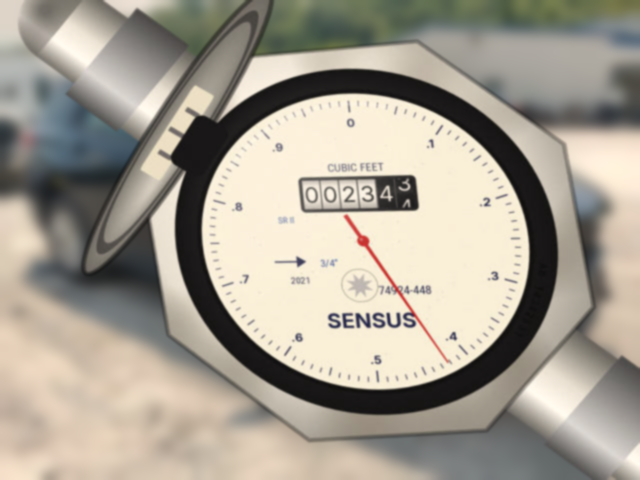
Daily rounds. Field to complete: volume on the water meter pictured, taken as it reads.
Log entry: 2343.42 ft³
